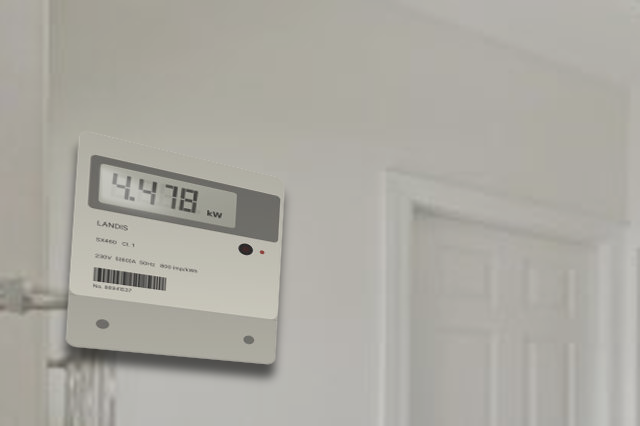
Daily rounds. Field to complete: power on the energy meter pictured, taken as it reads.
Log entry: 4.478 kW
